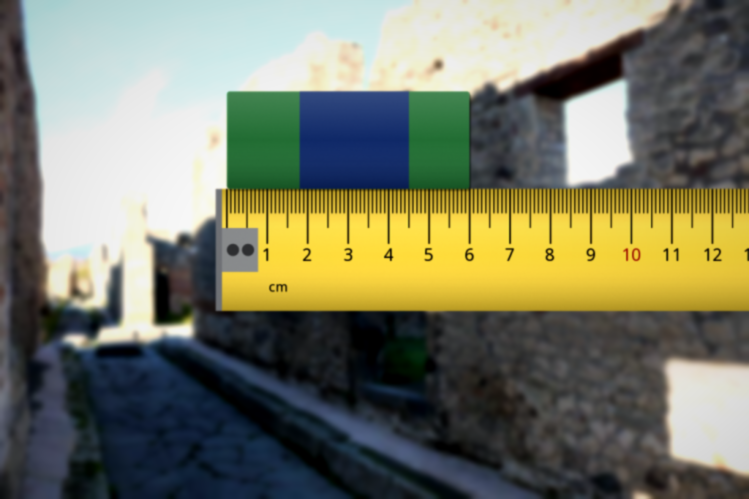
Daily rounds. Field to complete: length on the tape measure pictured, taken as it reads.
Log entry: 6 cm
